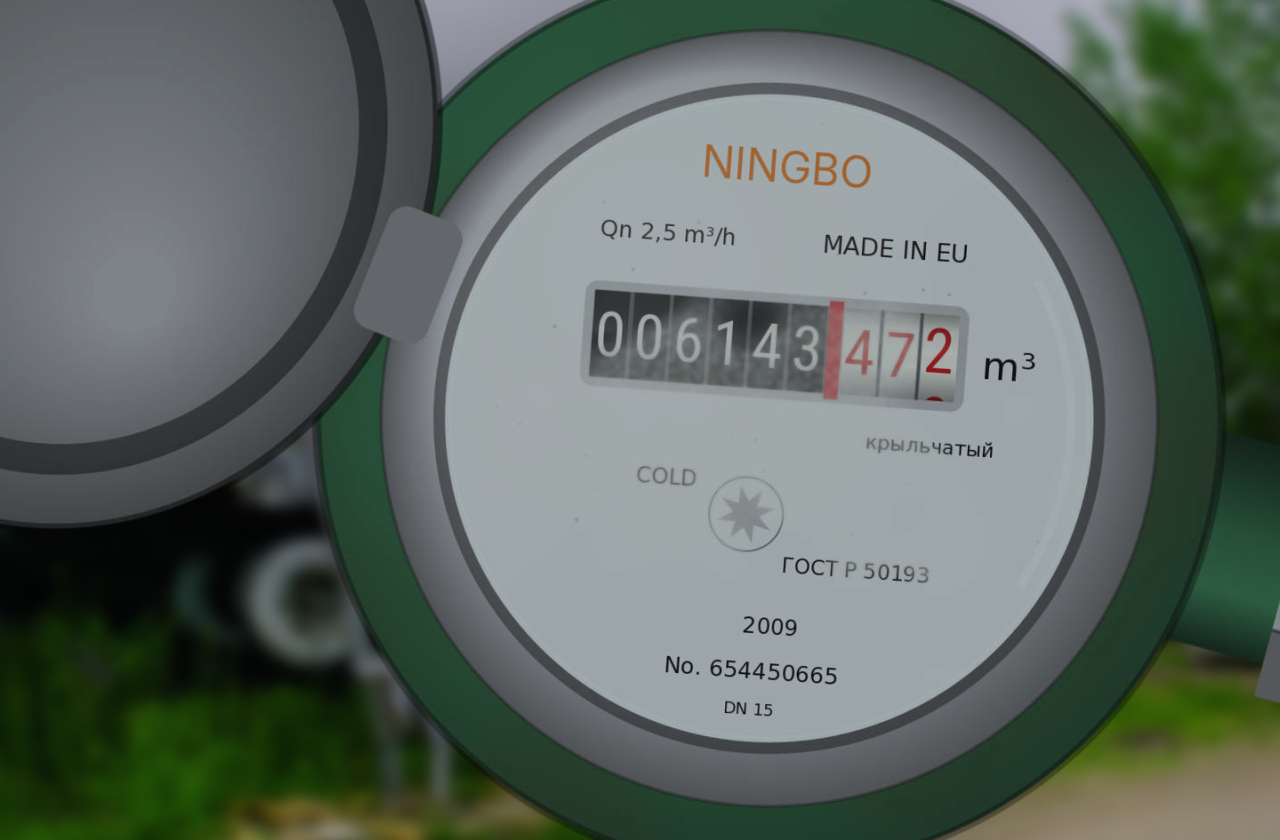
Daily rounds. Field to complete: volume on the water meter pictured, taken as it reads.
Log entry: 6143.472 m³
